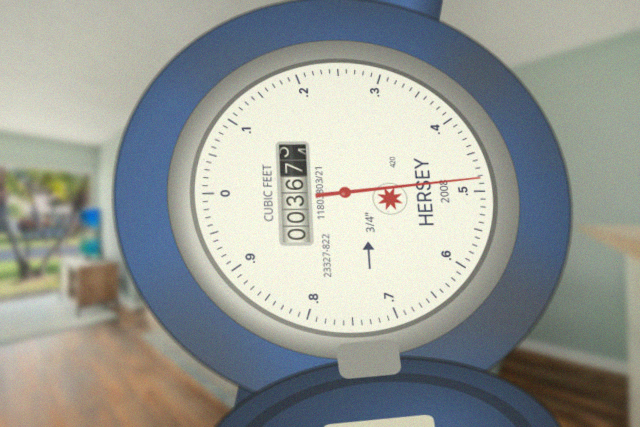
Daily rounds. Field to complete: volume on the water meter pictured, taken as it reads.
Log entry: 3673.48 ft³
